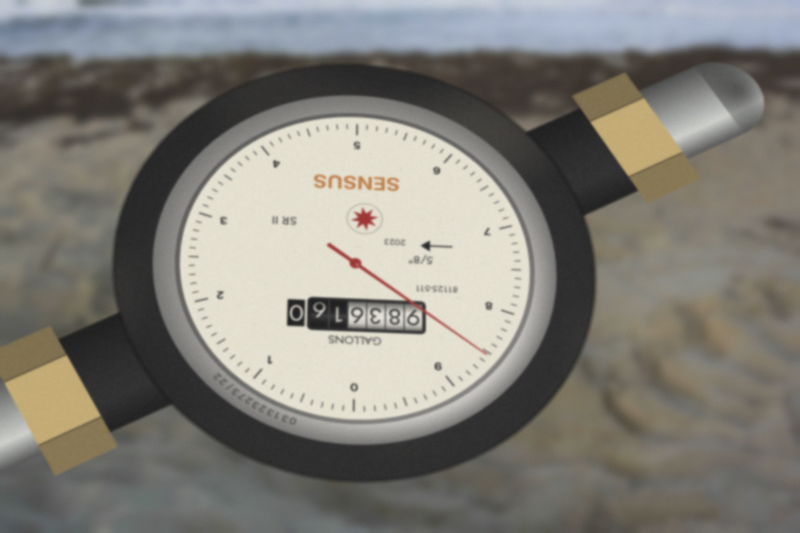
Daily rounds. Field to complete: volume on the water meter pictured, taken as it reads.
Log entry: 9836158.5 gal
